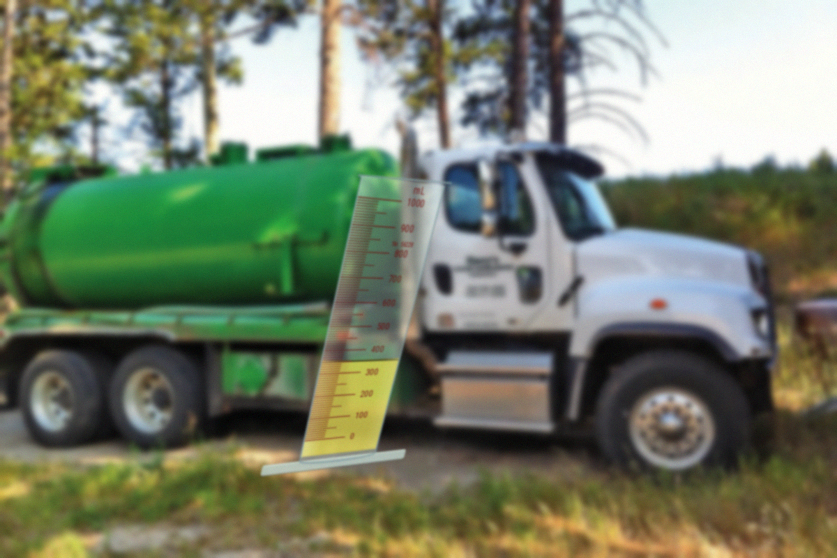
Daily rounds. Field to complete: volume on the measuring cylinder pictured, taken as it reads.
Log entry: 350 mL
